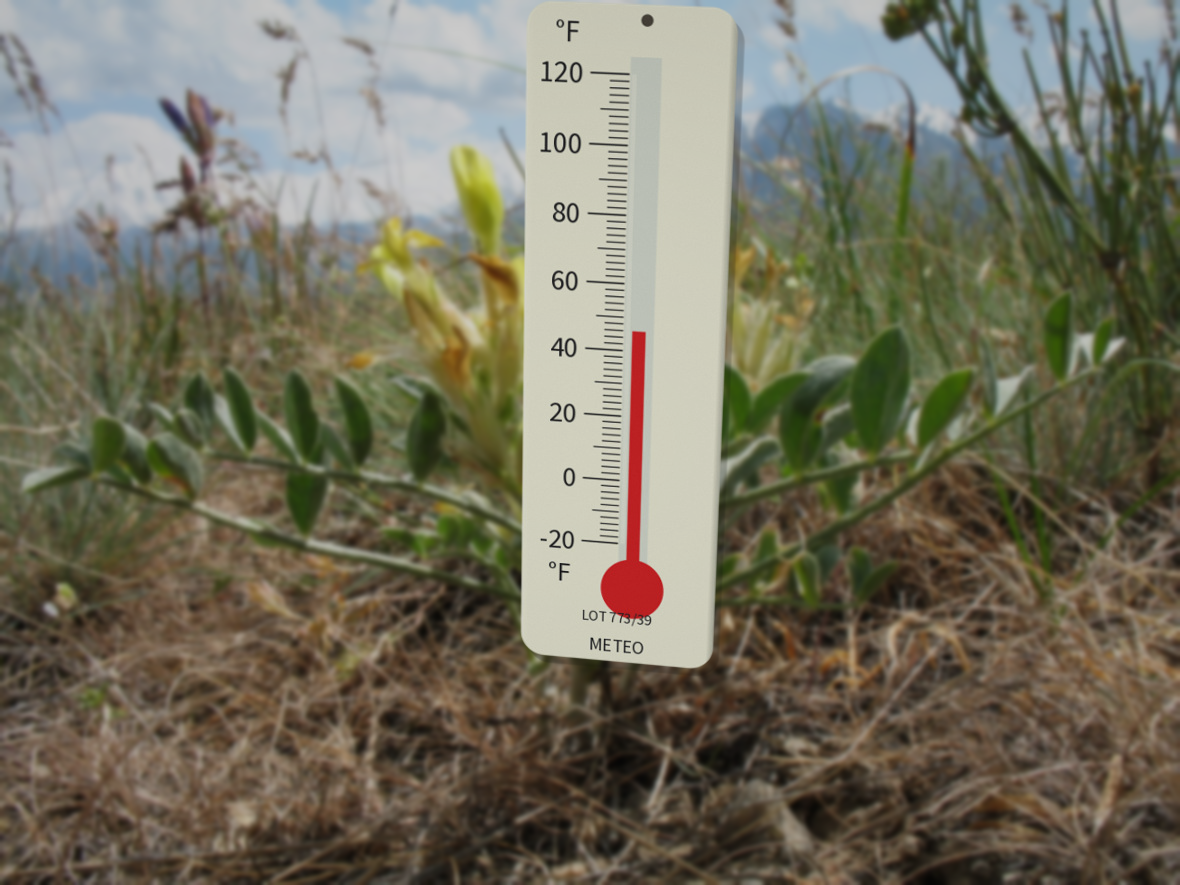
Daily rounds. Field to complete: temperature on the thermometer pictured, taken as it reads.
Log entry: 46 °F
